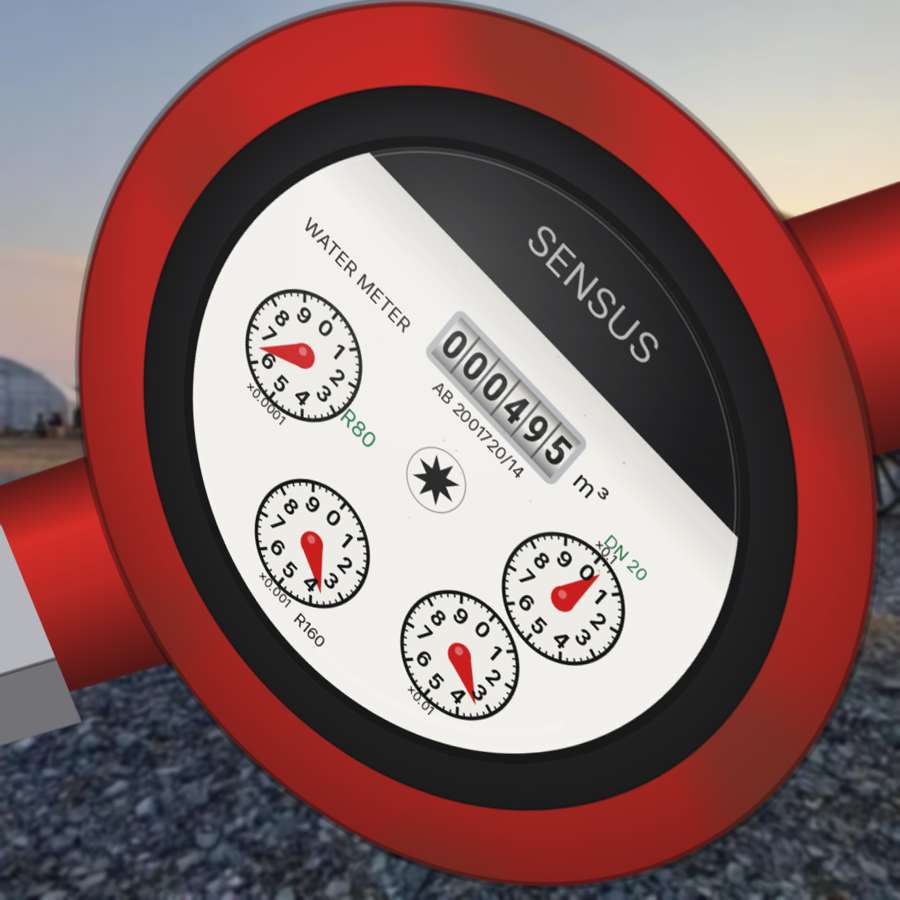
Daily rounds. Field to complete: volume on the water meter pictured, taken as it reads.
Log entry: 495.0336 m³
